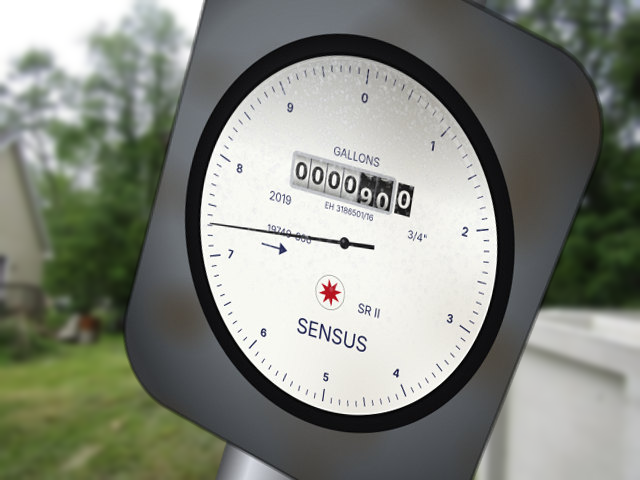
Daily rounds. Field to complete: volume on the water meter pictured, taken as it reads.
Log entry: 897.3 gal
